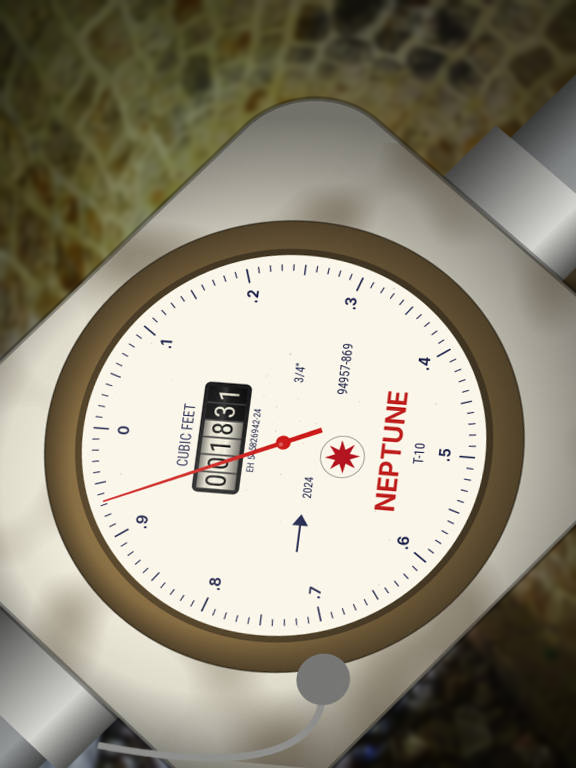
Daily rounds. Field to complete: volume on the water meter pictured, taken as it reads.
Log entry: 1830.93 ft³
